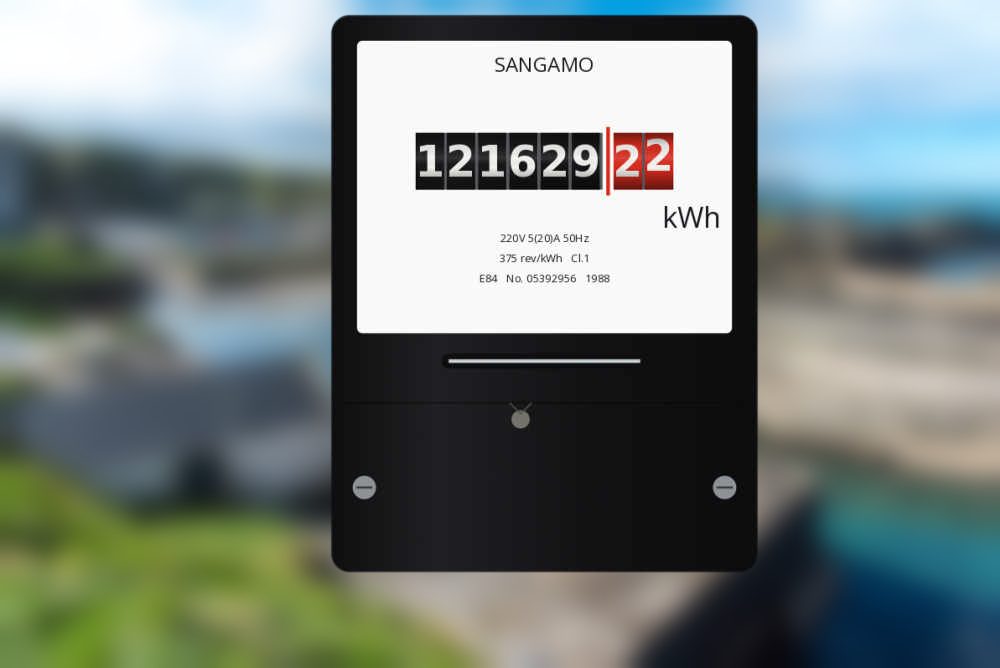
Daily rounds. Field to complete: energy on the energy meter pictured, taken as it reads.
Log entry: 121629.22 kWh
